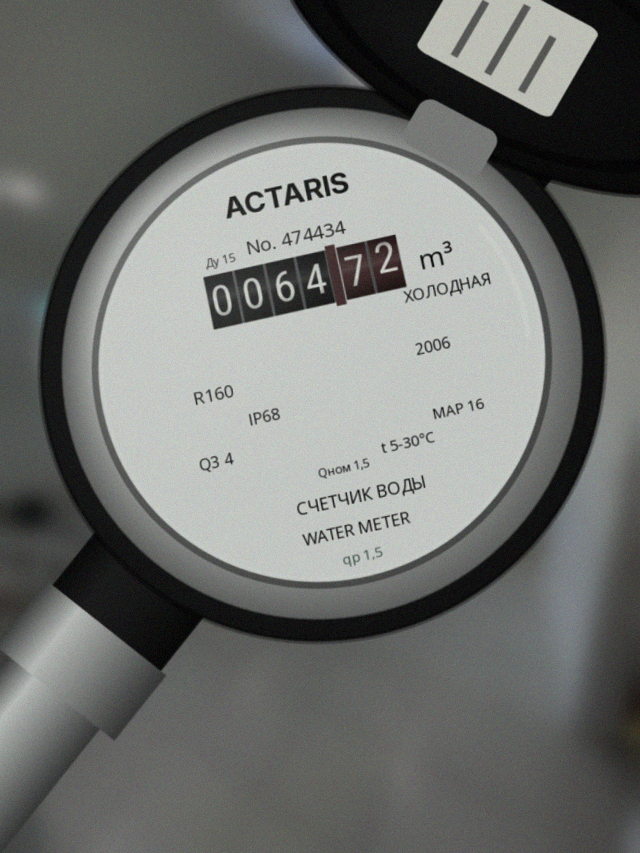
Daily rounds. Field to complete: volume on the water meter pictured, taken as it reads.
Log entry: 64.72 m³
